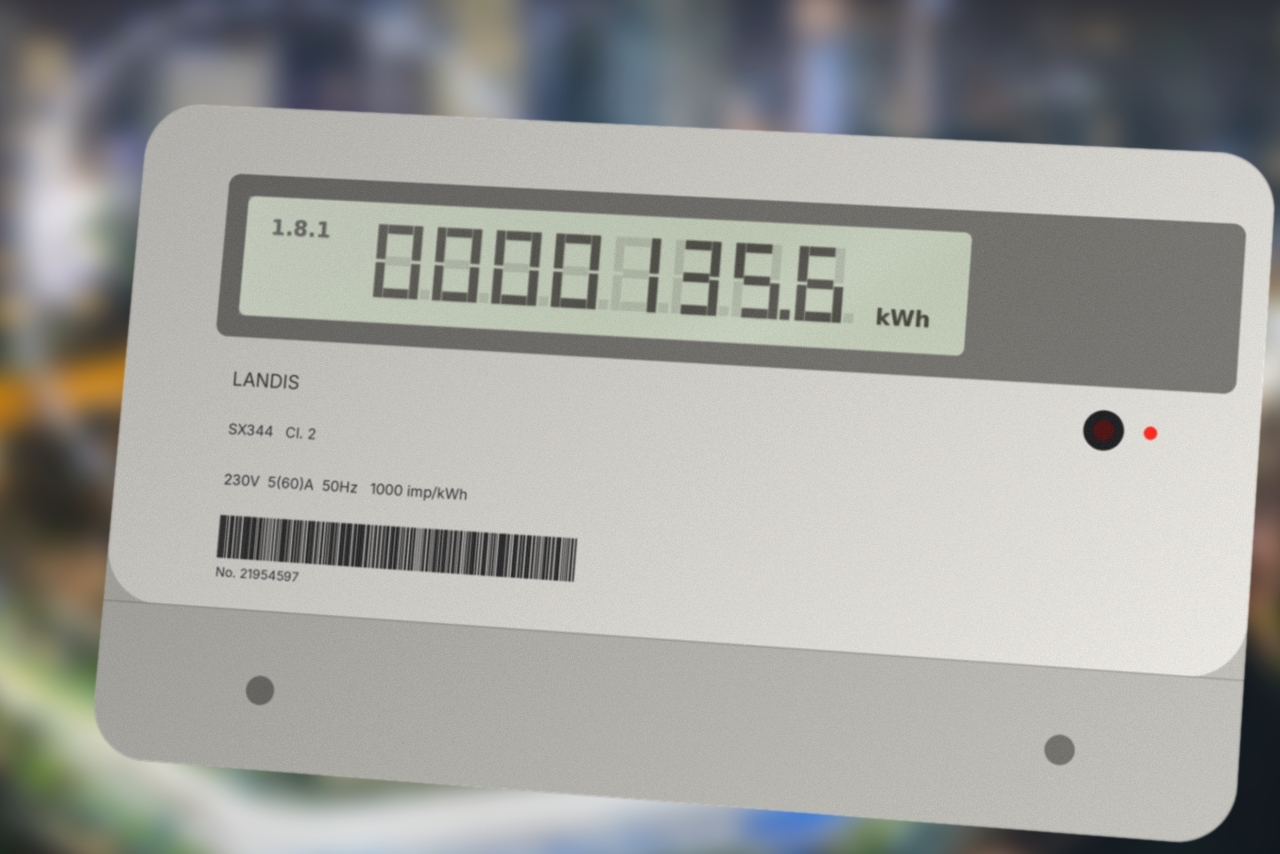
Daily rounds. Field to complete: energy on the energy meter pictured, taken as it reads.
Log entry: 135.6 kWh
